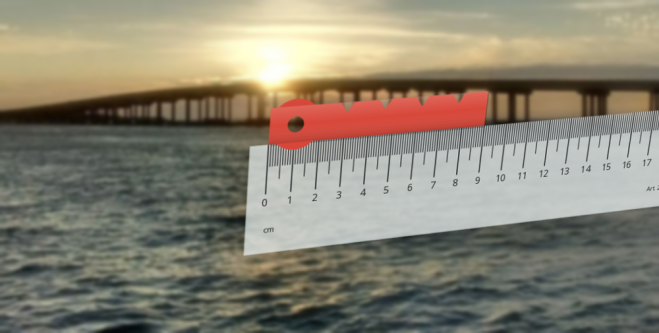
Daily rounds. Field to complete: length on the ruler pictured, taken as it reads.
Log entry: 9 cm
